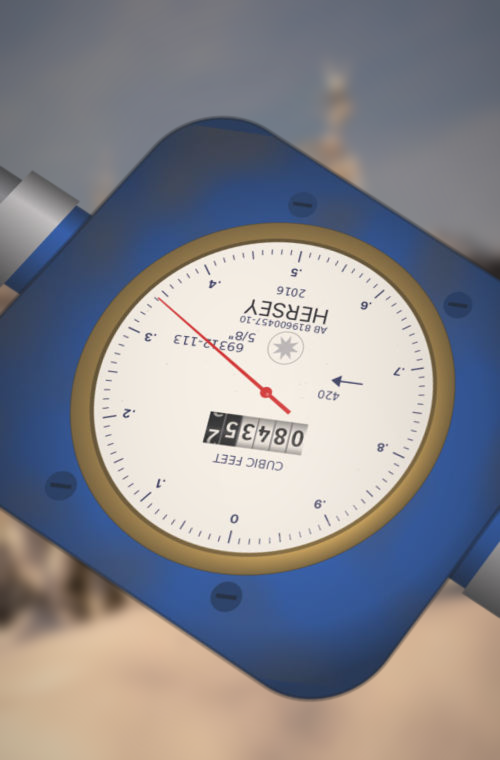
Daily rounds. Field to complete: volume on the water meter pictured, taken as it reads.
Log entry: 84352.34 ft³
